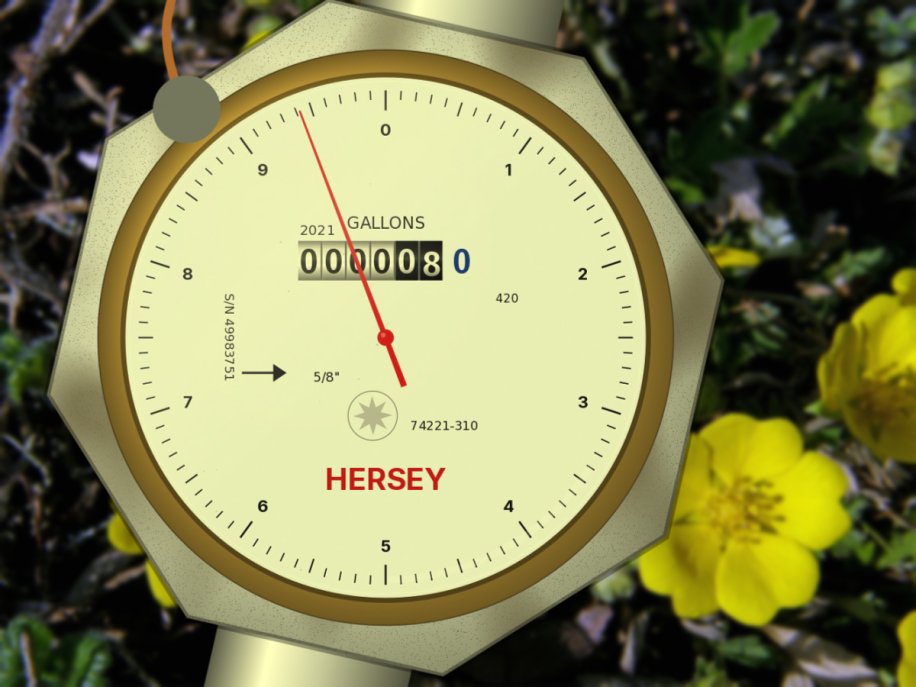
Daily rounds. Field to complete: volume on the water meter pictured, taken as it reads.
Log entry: 79.4 gal
